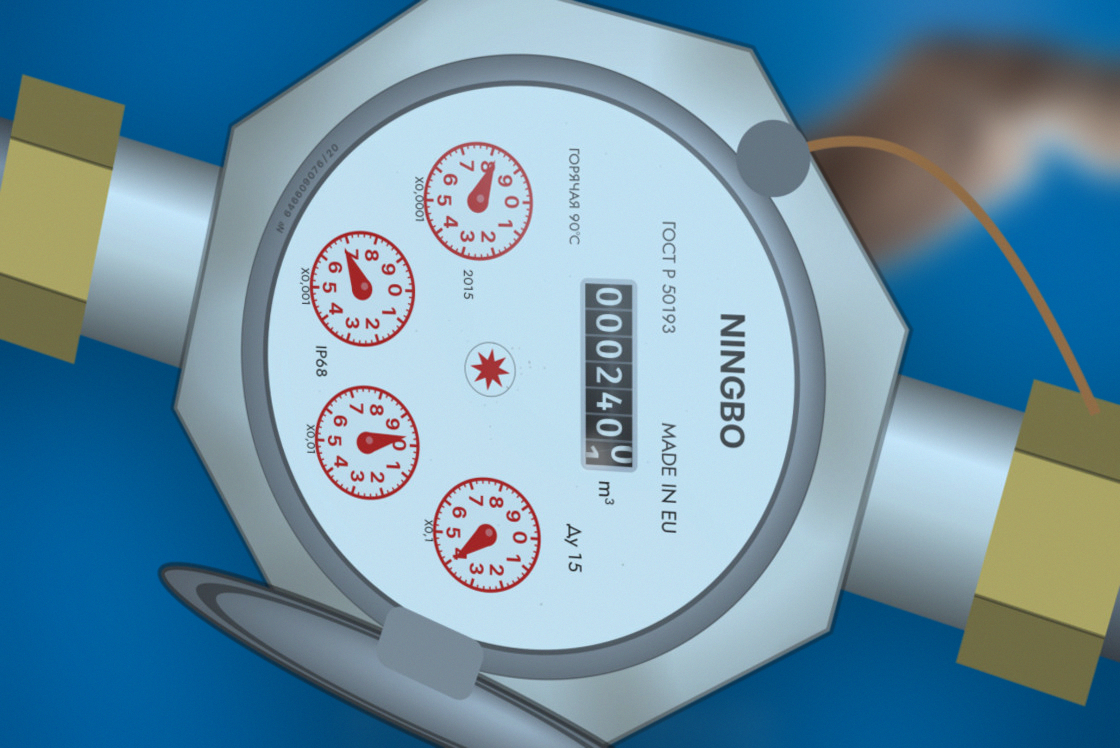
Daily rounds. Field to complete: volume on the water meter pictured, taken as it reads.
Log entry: 2400.3968 m³
